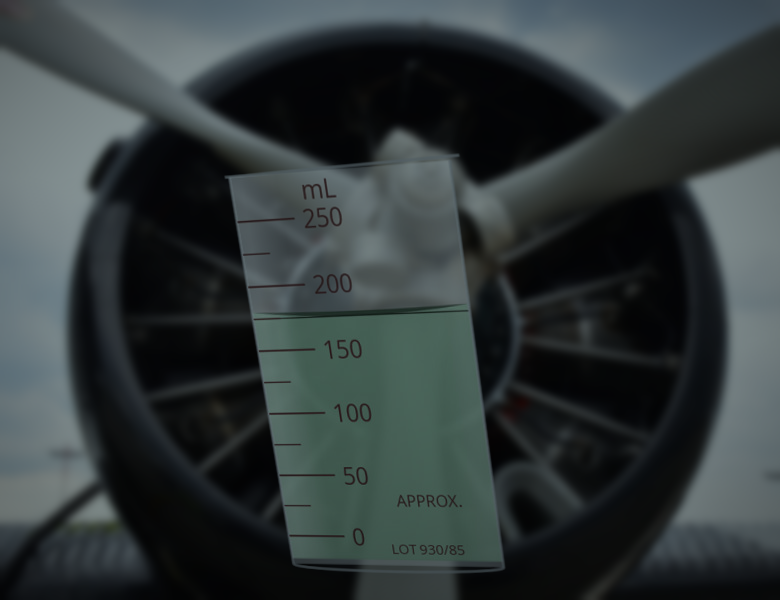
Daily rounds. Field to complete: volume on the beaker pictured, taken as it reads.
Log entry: 175 mL
